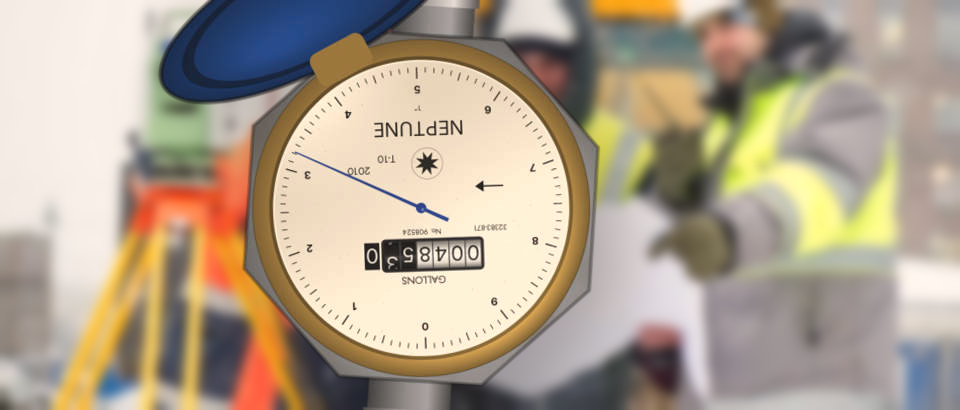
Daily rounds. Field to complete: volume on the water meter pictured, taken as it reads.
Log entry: 48533.2 gal
